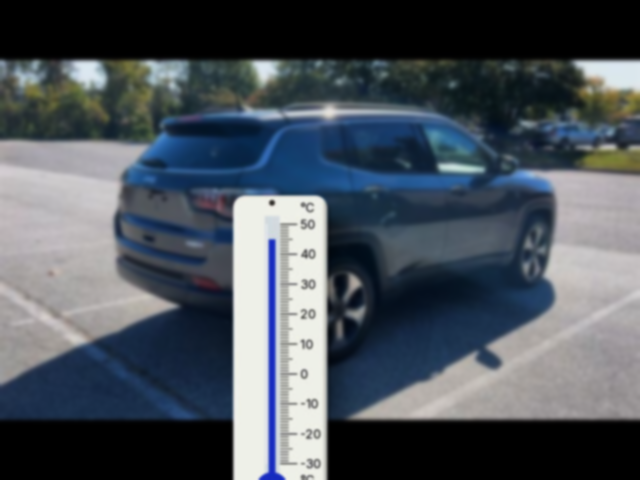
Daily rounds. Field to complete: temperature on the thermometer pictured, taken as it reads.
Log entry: 45 °C
